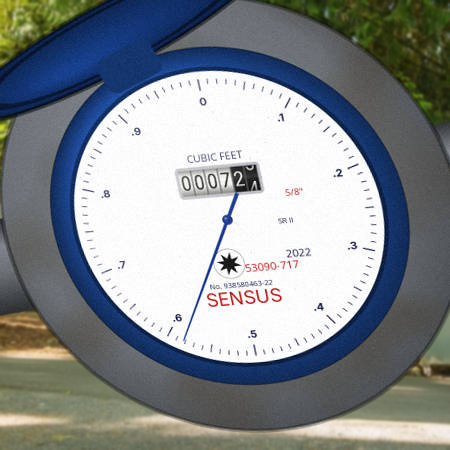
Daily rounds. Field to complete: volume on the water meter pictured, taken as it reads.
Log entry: 723.58 ft³
